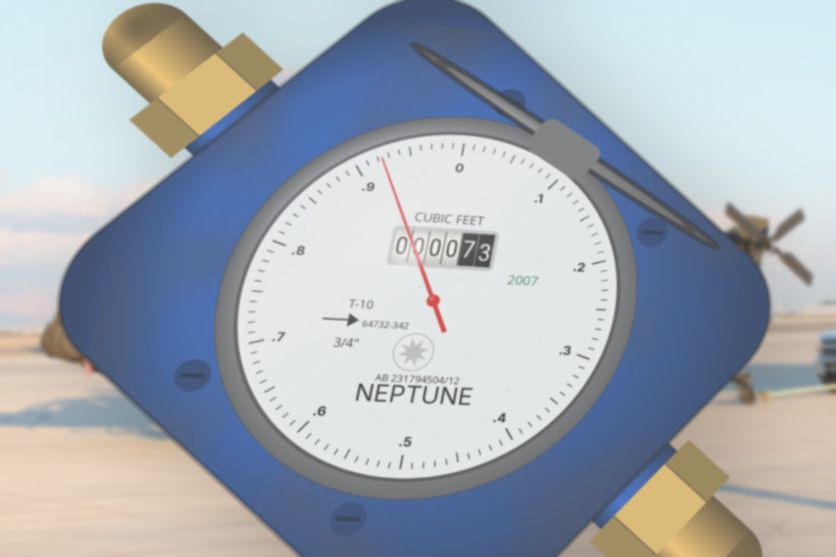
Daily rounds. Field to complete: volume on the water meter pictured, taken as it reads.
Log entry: 72.92 ft³
